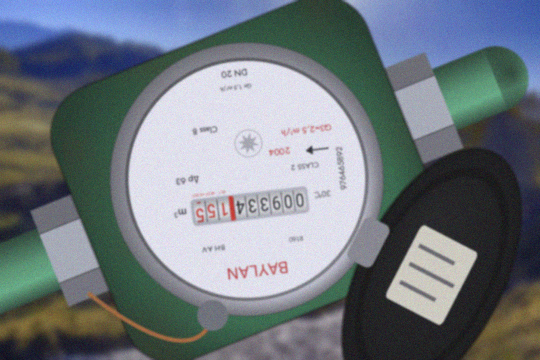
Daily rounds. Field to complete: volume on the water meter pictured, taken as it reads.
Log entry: 9334.155 m³
